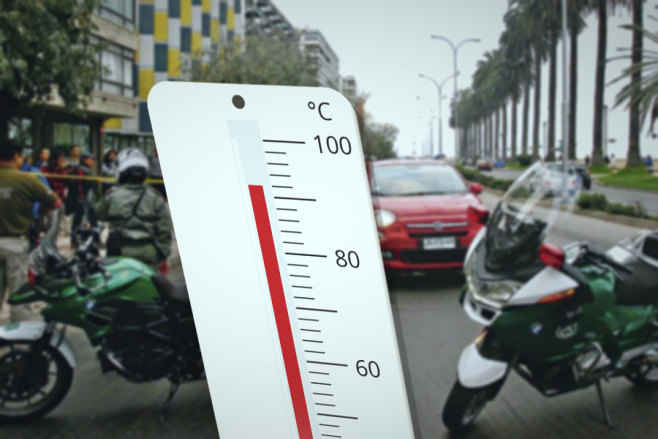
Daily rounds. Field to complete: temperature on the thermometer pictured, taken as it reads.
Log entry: 92 °C
